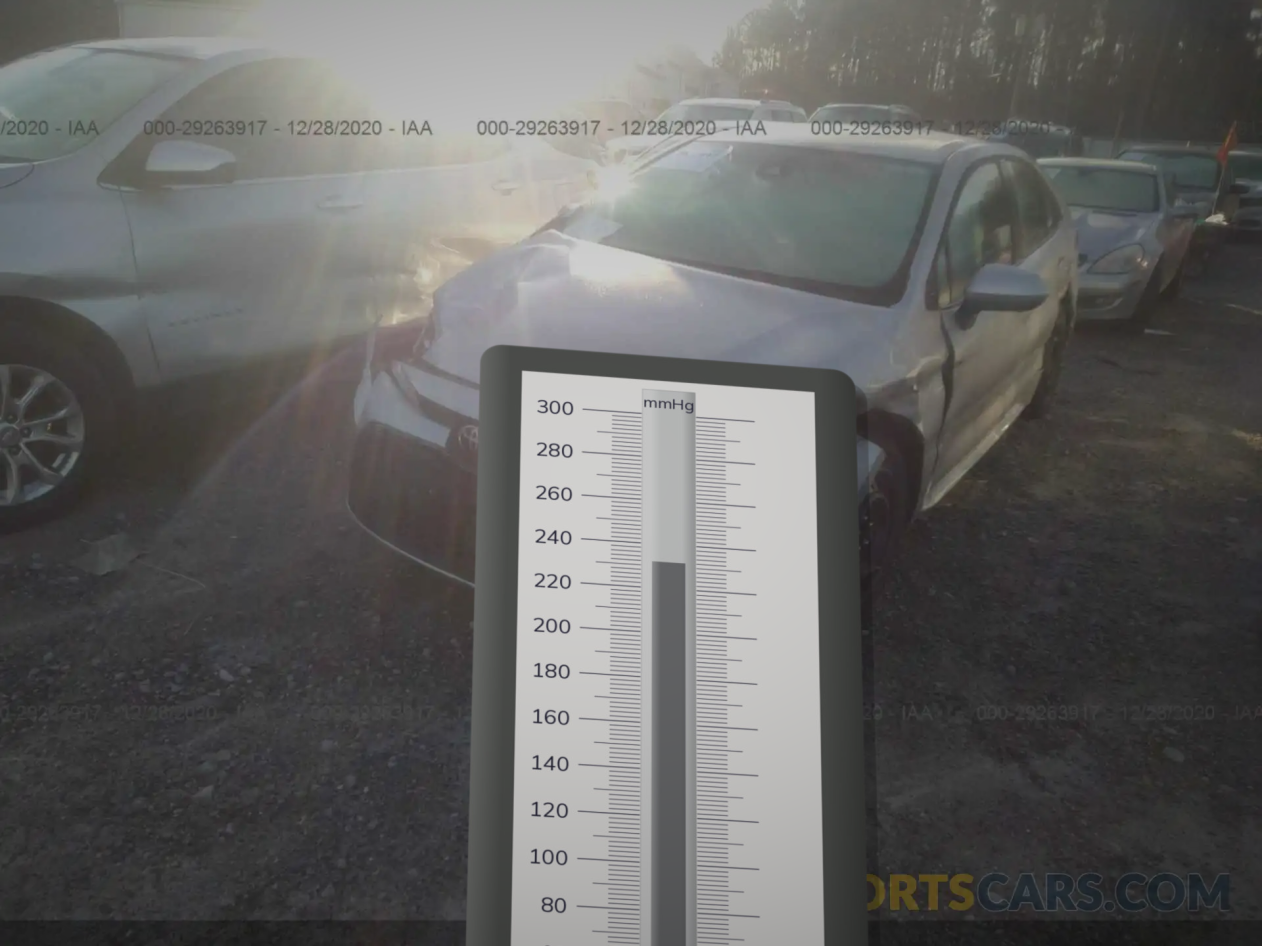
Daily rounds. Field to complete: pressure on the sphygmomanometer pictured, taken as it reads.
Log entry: 232 mmHg
